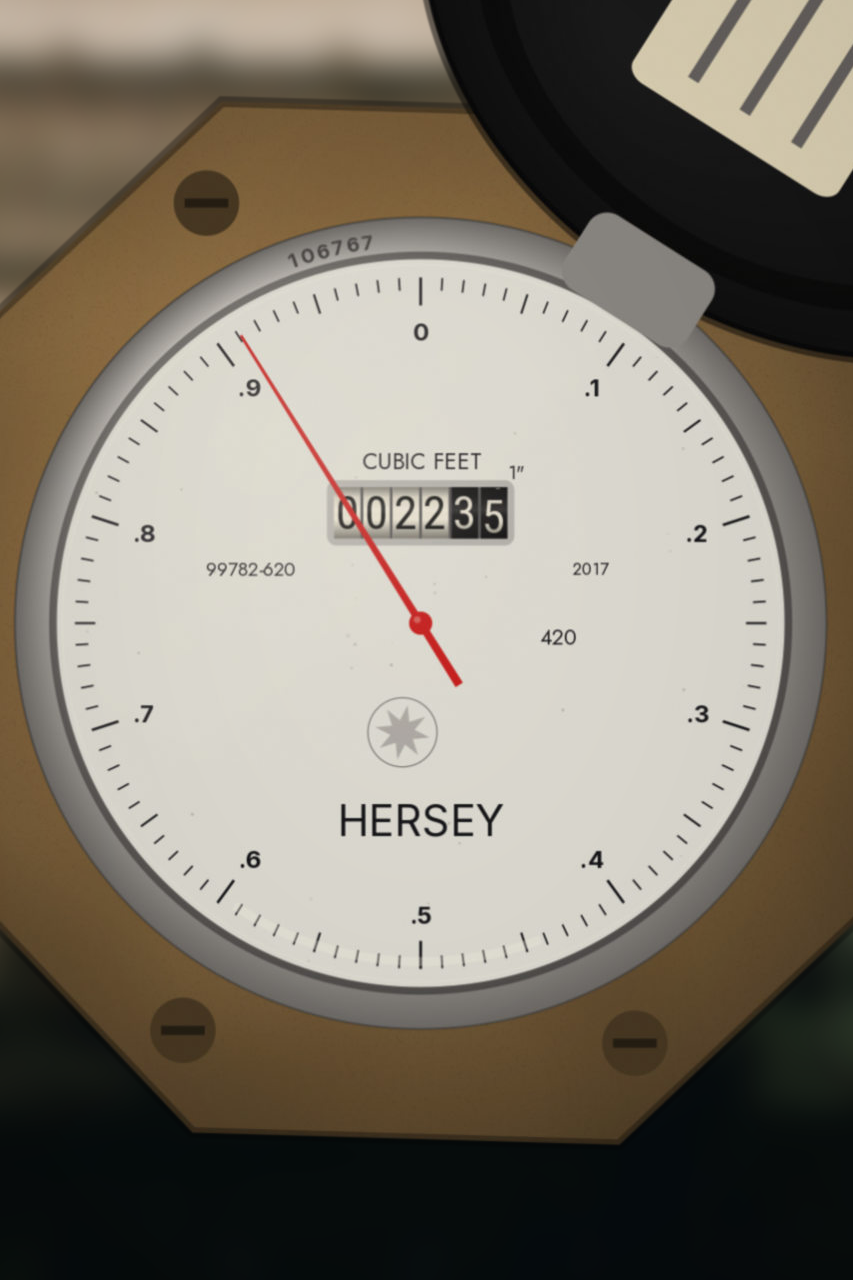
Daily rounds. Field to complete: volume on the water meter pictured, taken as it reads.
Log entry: 2234.91 ft³
